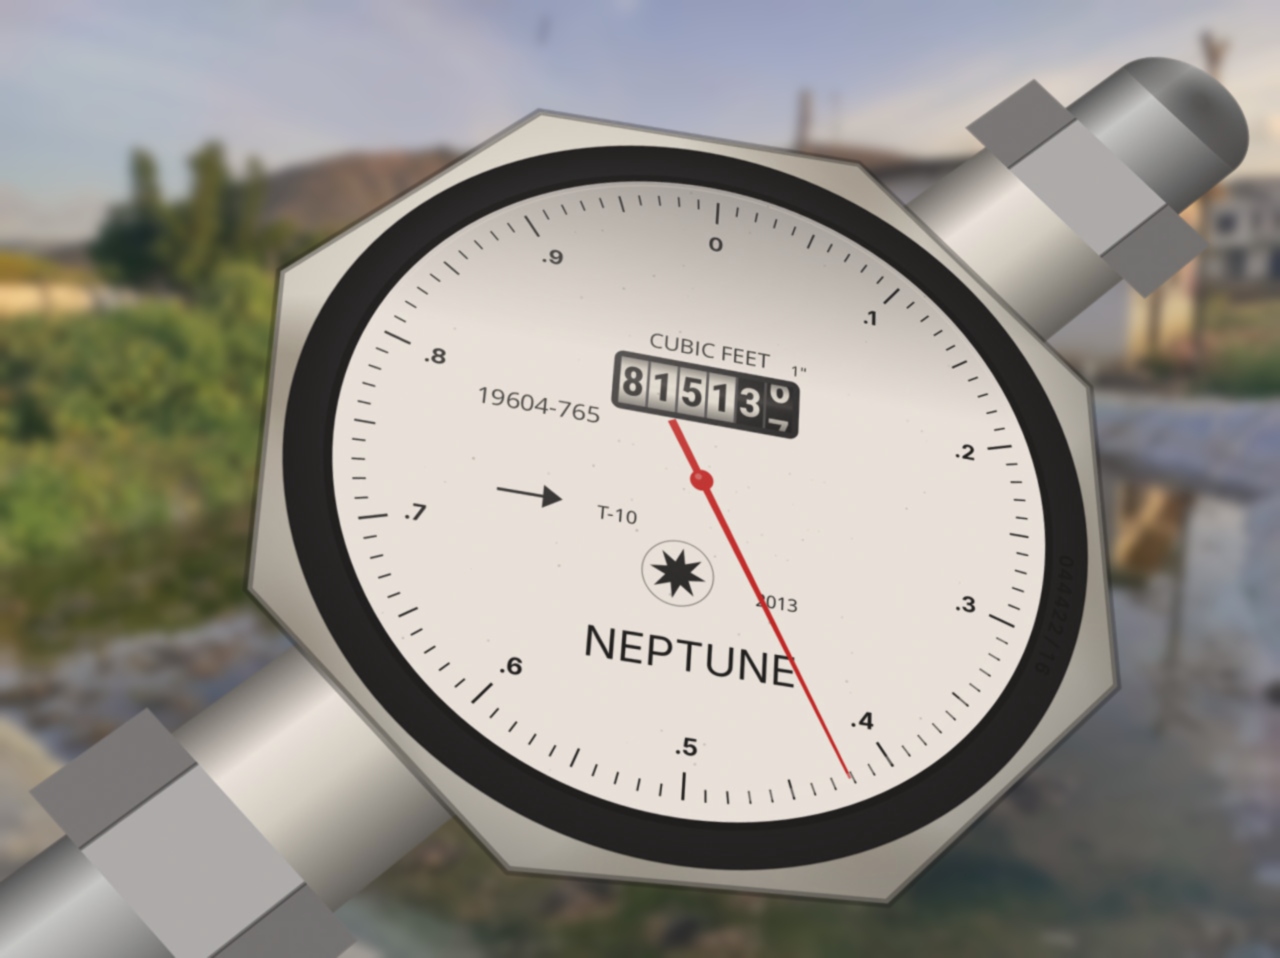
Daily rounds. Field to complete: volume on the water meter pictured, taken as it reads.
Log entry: 815136.42 ft³
